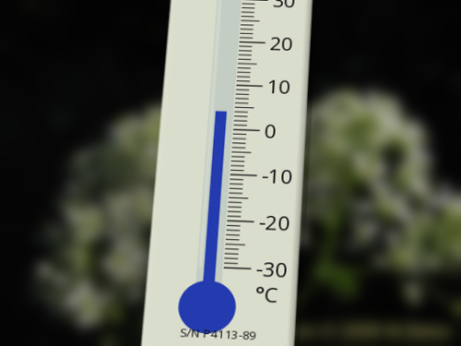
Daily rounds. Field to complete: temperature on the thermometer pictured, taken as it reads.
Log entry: 4 °C
